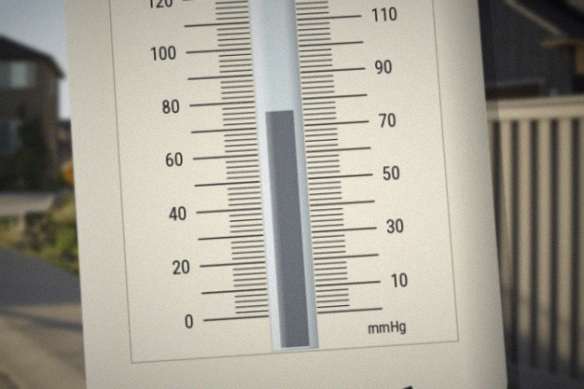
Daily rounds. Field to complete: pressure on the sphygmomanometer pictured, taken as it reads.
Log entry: 76 mmHg
